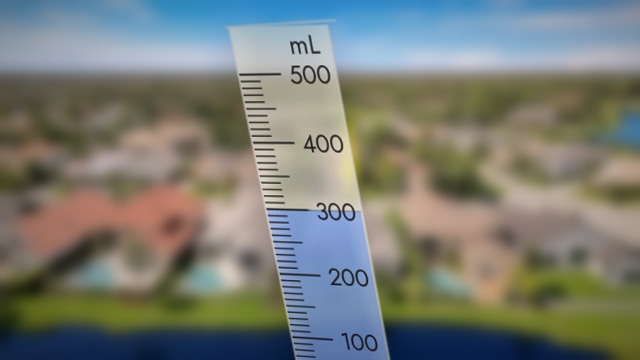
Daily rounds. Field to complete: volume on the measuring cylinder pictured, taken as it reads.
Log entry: 300 mL
